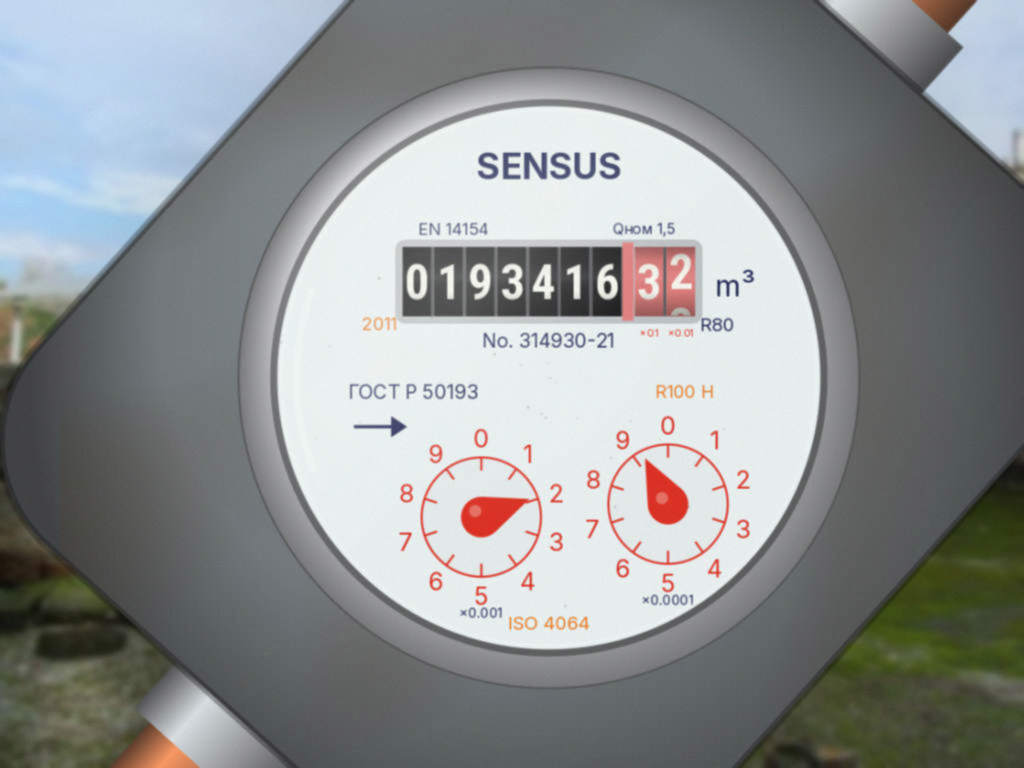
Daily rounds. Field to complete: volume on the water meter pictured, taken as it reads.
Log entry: 193416.3219 m³
